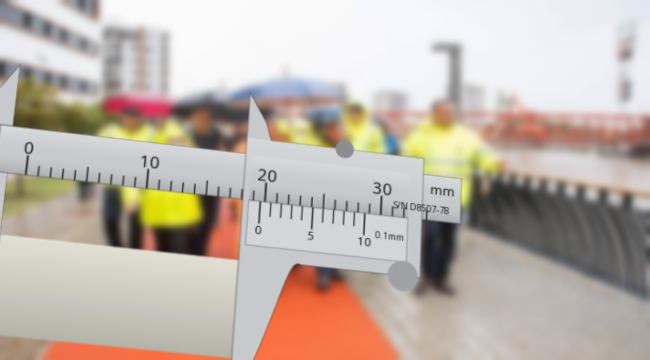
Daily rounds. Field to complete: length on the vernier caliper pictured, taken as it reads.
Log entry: 19.6 mm
